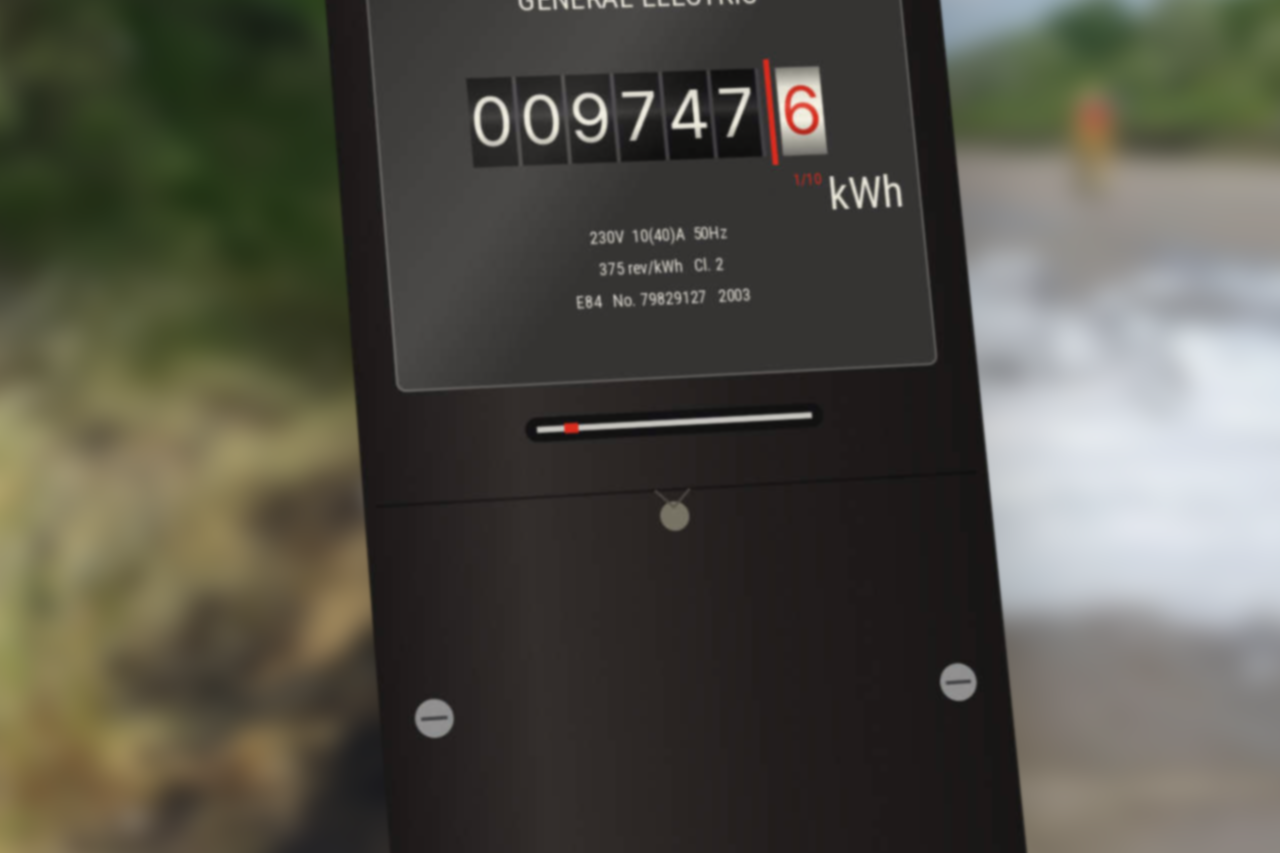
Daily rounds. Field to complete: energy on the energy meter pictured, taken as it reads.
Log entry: 9747.6 kWh
